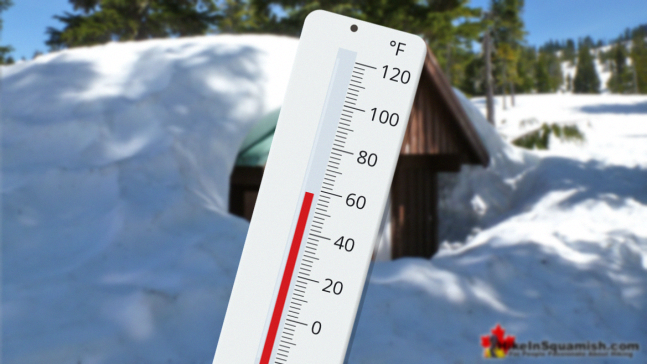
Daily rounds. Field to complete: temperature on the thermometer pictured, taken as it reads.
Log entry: 58 °F
